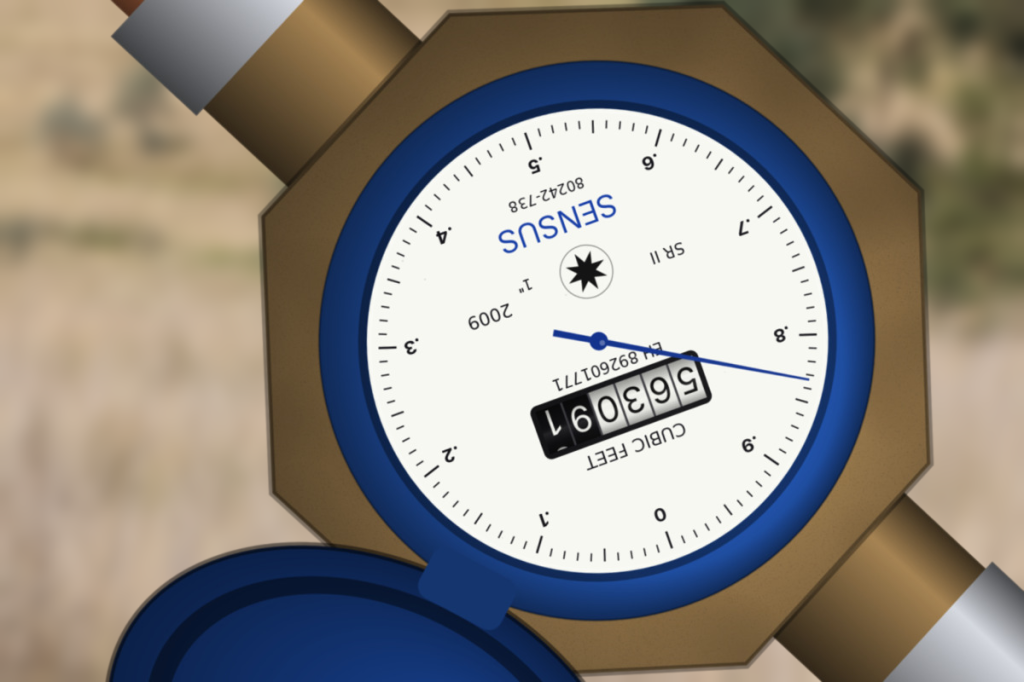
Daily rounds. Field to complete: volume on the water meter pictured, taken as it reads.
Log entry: 563090.83 ft³
